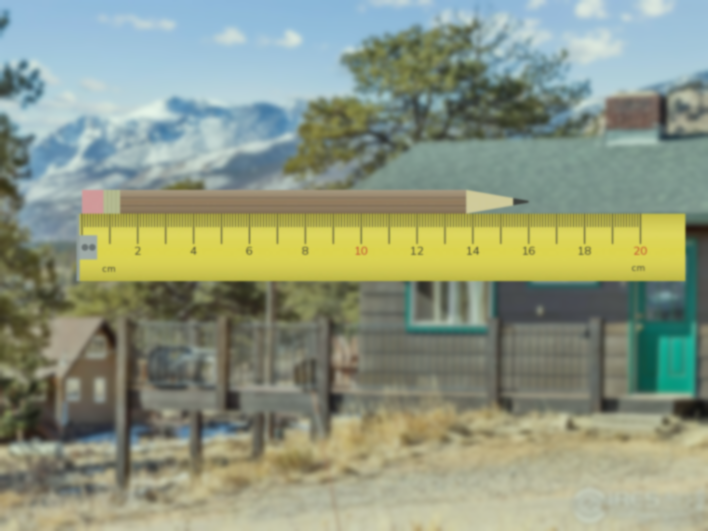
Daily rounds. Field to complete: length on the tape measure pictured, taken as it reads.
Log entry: 16 cm
